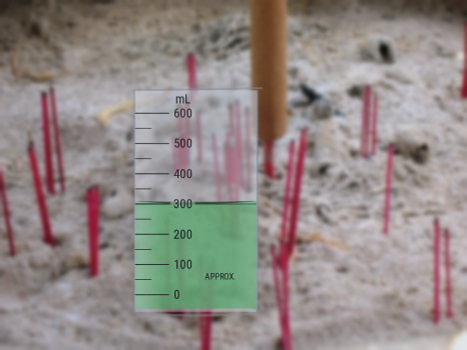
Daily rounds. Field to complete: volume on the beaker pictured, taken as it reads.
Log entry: 300 mL
